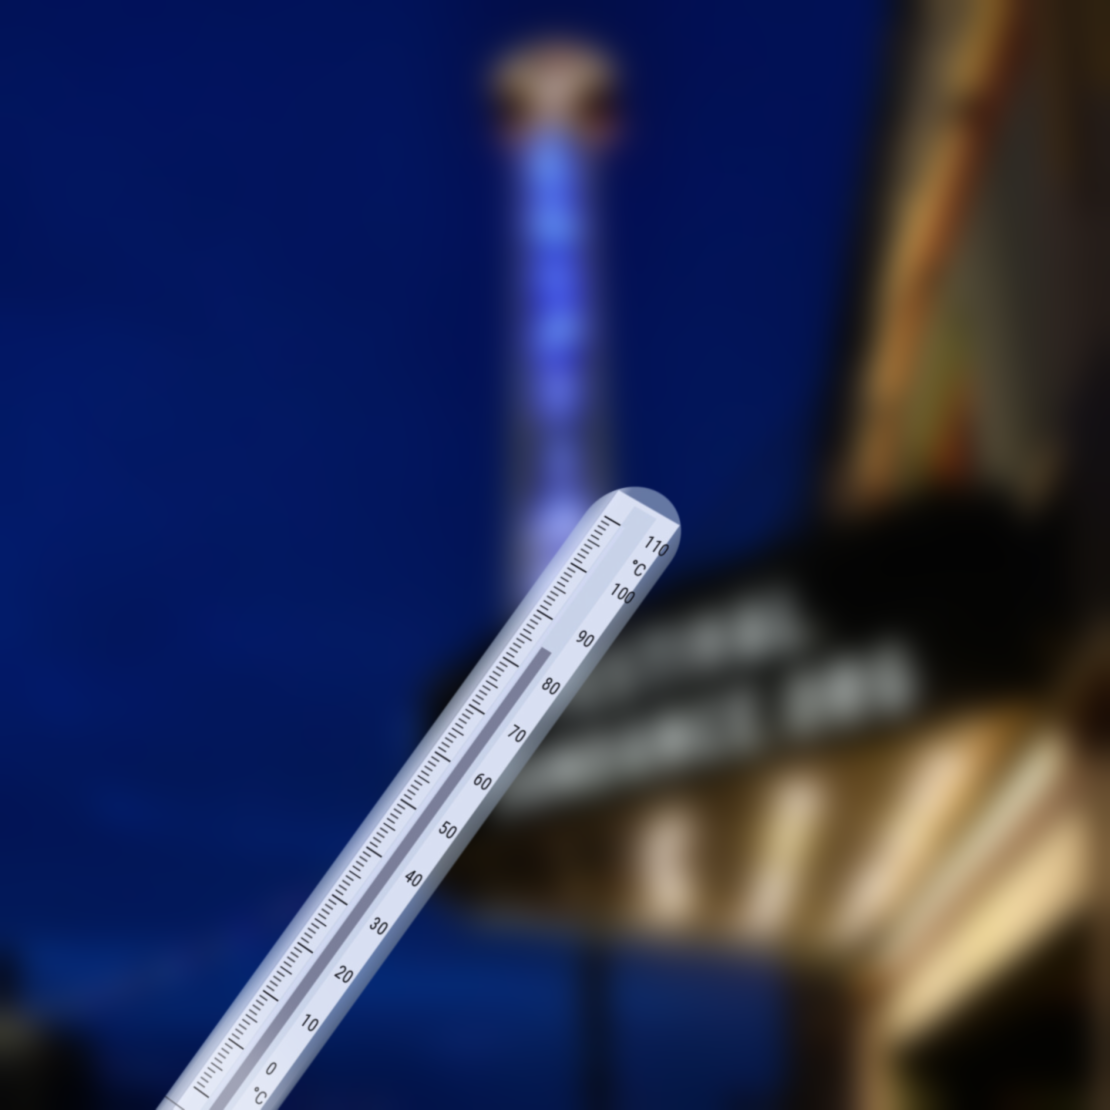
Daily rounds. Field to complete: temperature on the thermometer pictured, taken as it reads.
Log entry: 85 °C
